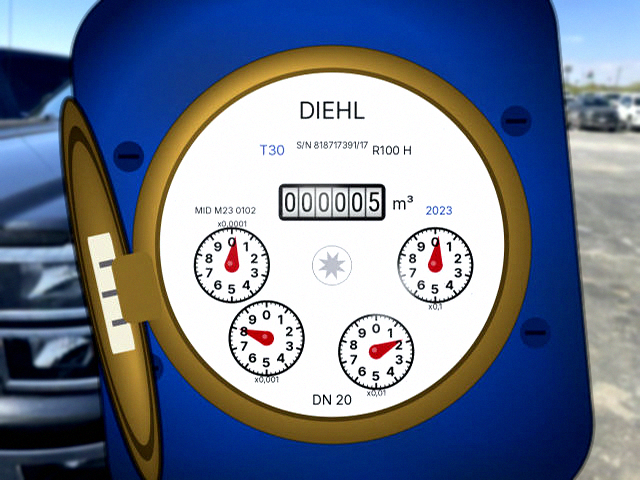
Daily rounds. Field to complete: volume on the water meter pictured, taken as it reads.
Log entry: 5.0180 m³
